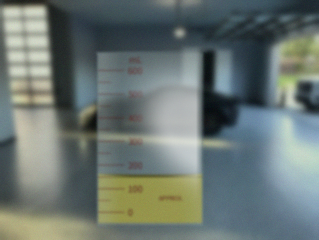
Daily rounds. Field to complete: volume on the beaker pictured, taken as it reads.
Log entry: 150 mL
